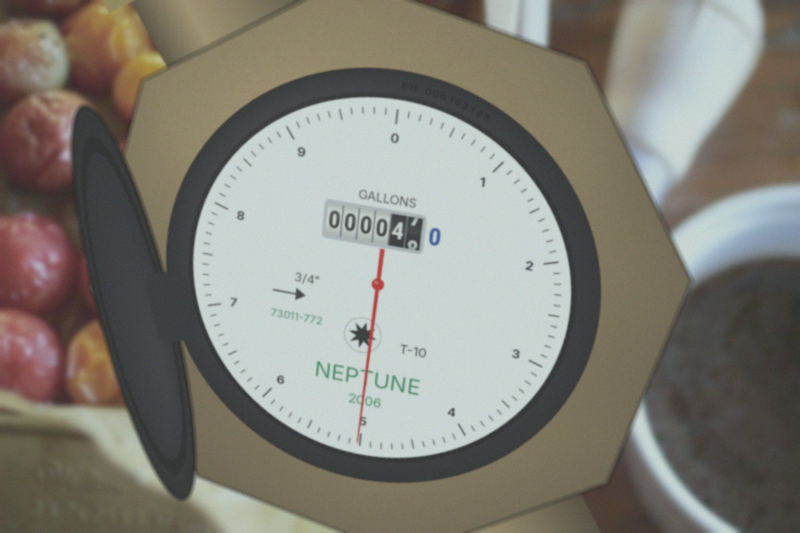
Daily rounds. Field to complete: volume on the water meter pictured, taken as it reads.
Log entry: 475.0 gal
